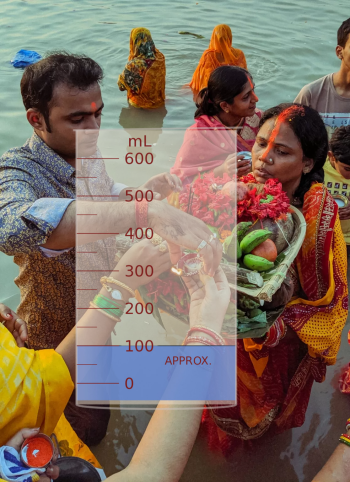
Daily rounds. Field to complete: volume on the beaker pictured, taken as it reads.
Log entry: 100 mL
